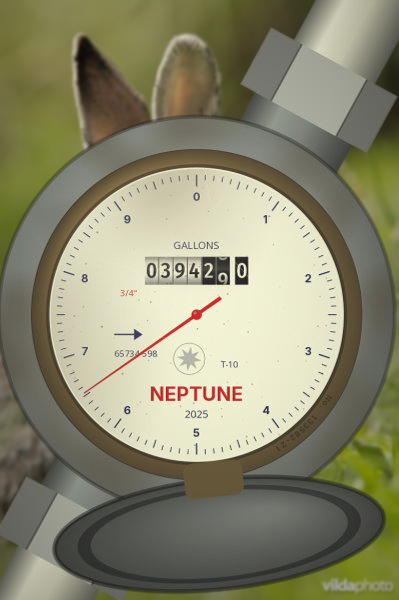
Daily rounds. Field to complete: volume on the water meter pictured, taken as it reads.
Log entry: 394286.5 gal
